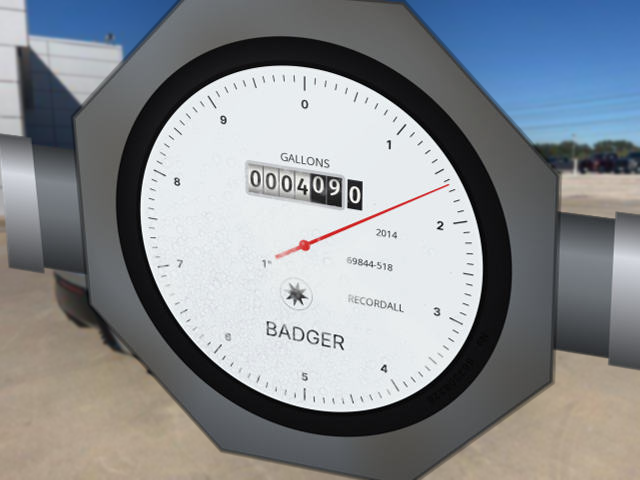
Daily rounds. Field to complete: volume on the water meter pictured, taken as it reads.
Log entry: 4091.6 gal
